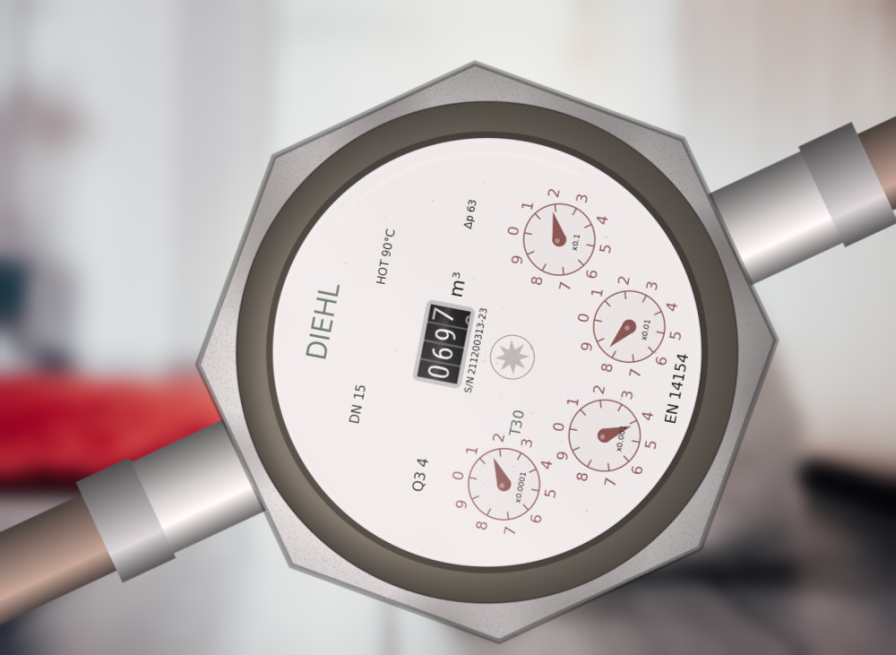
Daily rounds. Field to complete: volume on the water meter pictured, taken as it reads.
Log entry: 697.1841 m³
